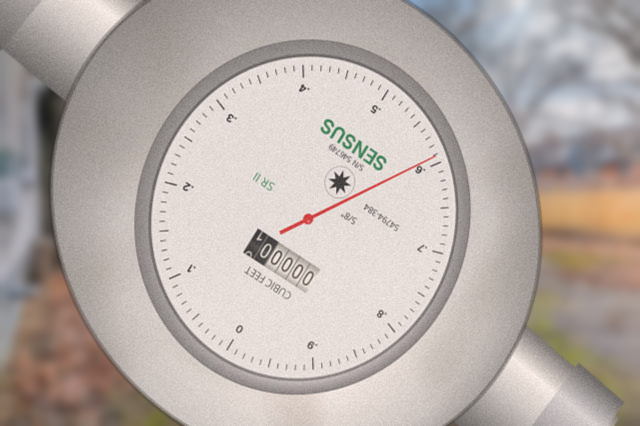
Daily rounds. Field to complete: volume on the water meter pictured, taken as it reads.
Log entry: 0.59 ft³
